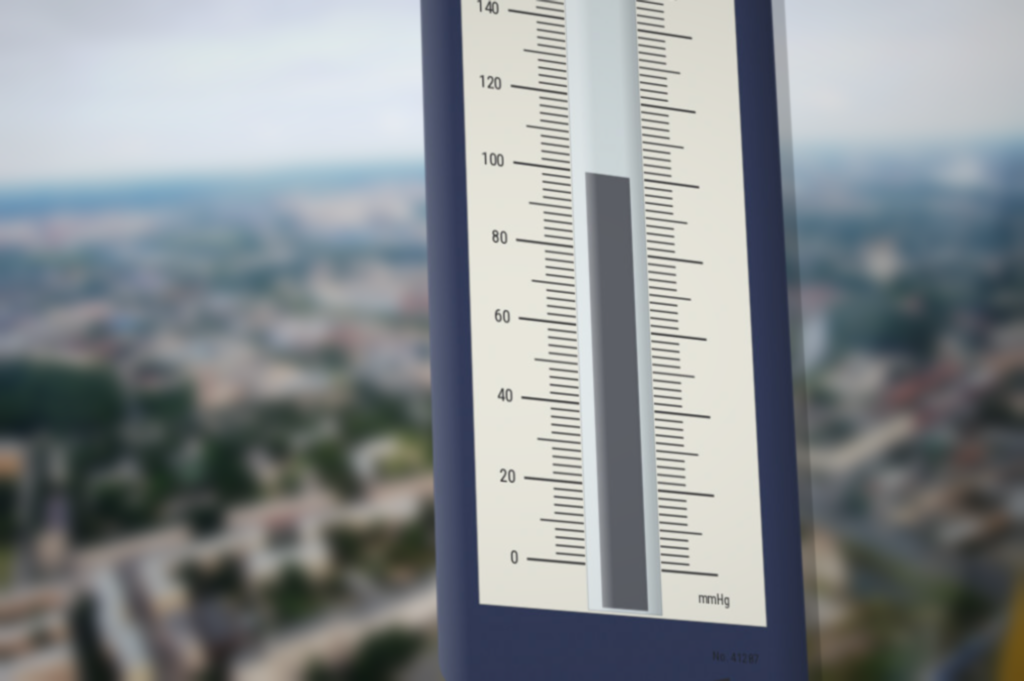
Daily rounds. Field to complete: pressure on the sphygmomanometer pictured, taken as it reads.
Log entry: 100 mmHg
